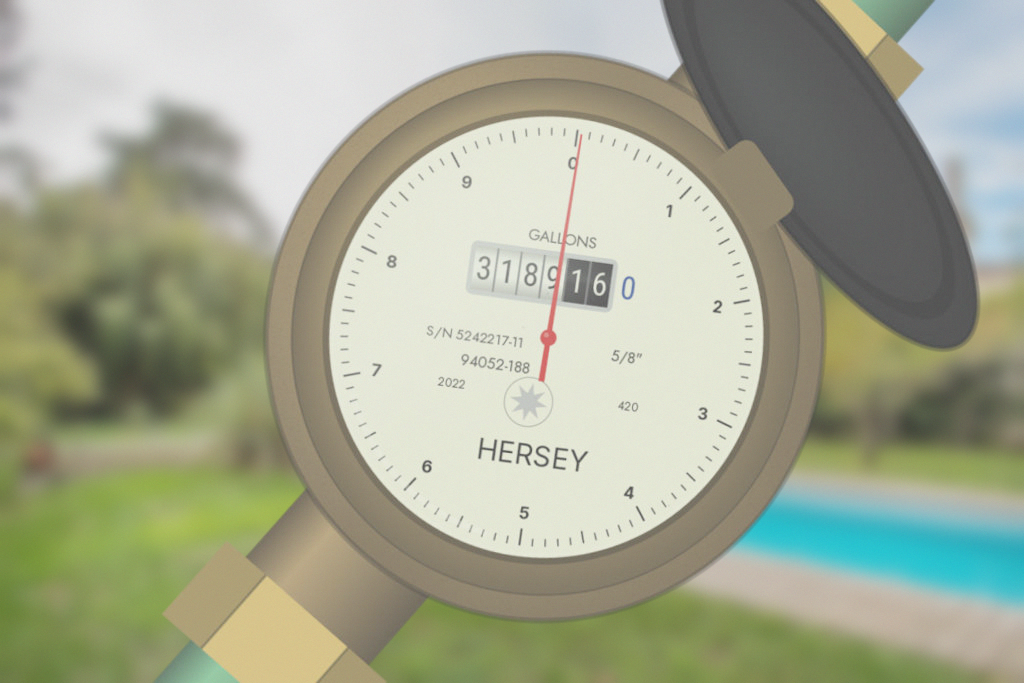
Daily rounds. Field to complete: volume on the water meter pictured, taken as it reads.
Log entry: 3189160.0 gal
